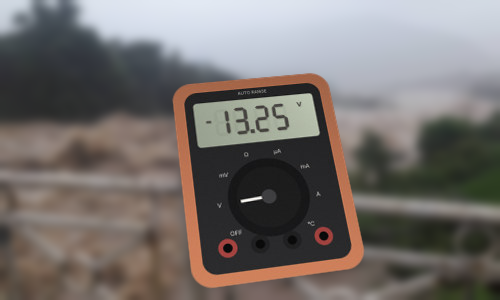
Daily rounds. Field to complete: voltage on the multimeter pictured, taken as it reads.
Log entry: -13.25 V
